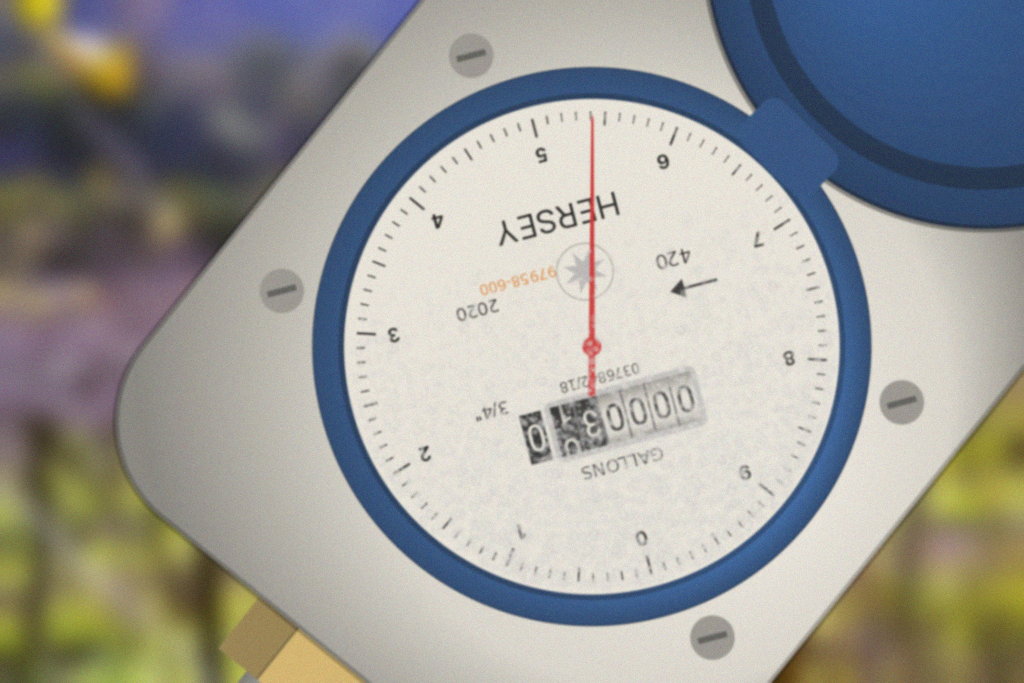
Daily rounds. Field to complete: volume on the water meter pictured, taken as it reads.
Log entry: 305.4 gal
